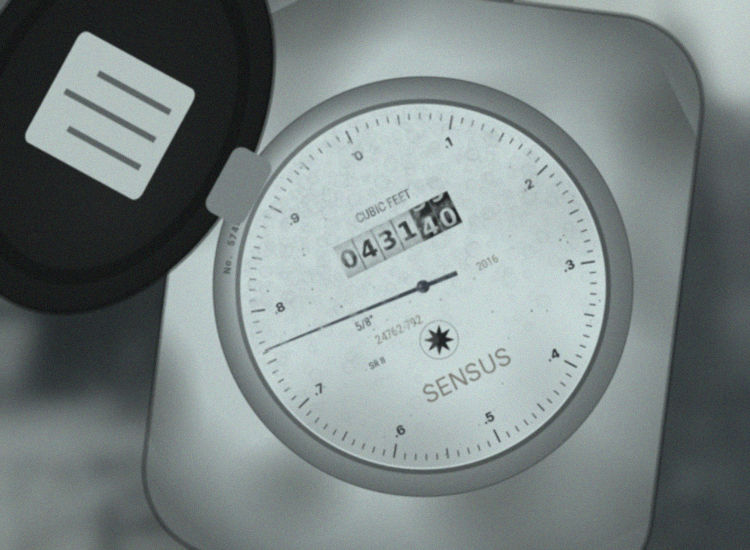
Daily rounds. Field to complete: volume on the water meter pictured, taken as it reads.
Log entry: 43139.76 ft³
